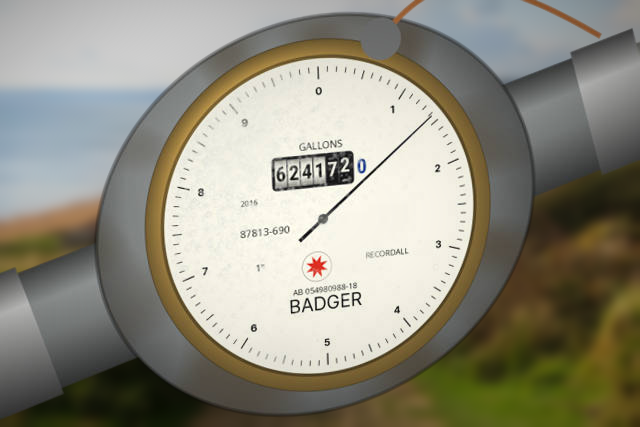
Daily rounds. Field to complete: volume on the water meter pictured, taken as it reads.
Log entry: 6241721.4 gal
